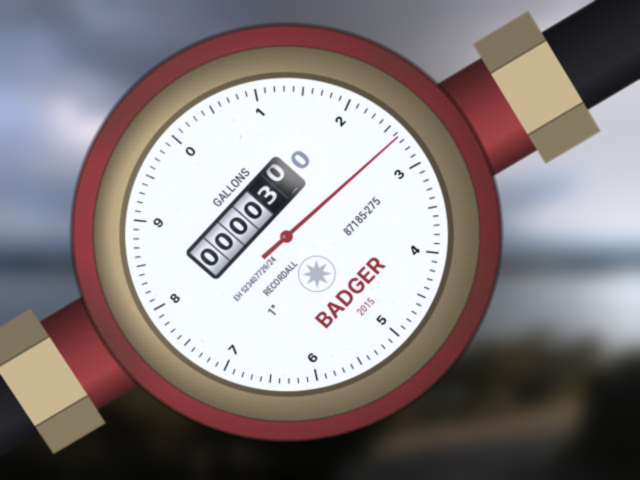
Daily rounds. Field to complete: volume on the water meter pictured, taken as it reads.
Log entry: 302.6 gal
